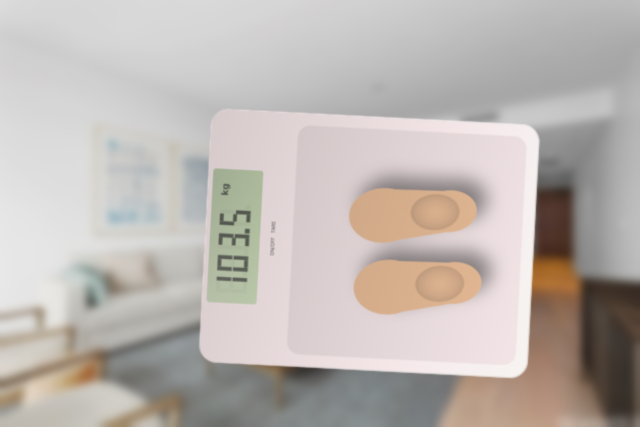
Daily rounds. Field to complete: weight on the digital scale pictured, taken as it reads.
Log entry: 103.5 kg
